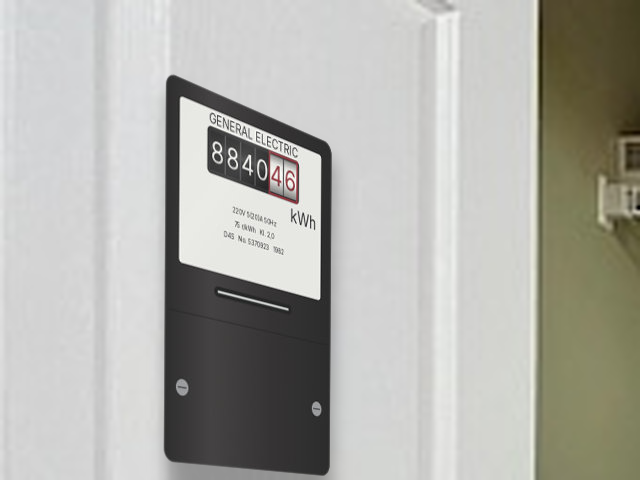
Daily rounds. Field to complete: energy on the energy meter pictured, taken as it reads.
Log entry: 8840.46 kWh
